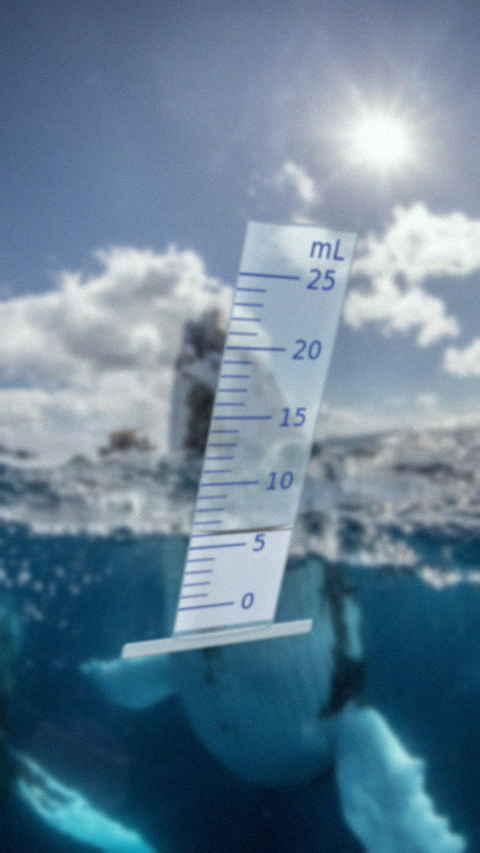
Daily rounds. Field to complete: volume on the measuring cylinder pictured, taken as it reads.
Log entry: 6 mL
